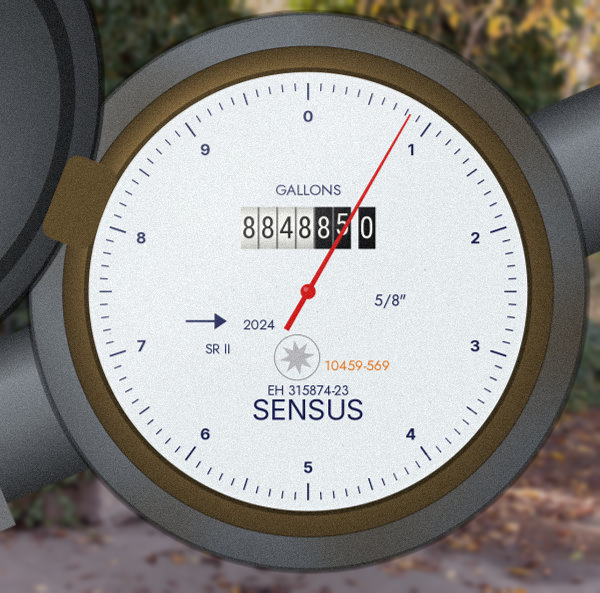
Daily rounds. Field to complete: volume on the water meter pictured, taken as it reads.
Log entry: 8848850.8 gal
